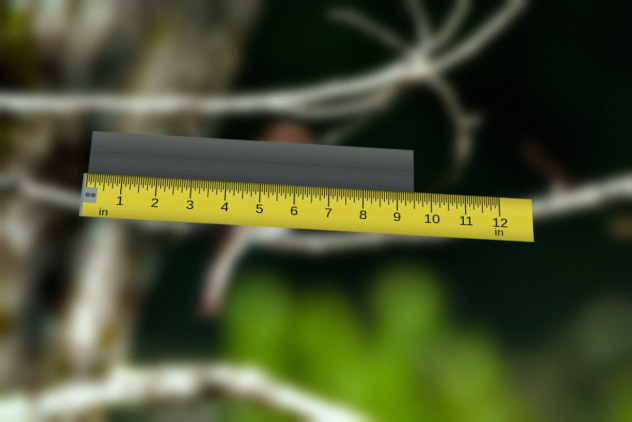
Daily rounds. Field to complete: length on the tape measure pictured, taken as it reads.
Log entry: 9.5 in
